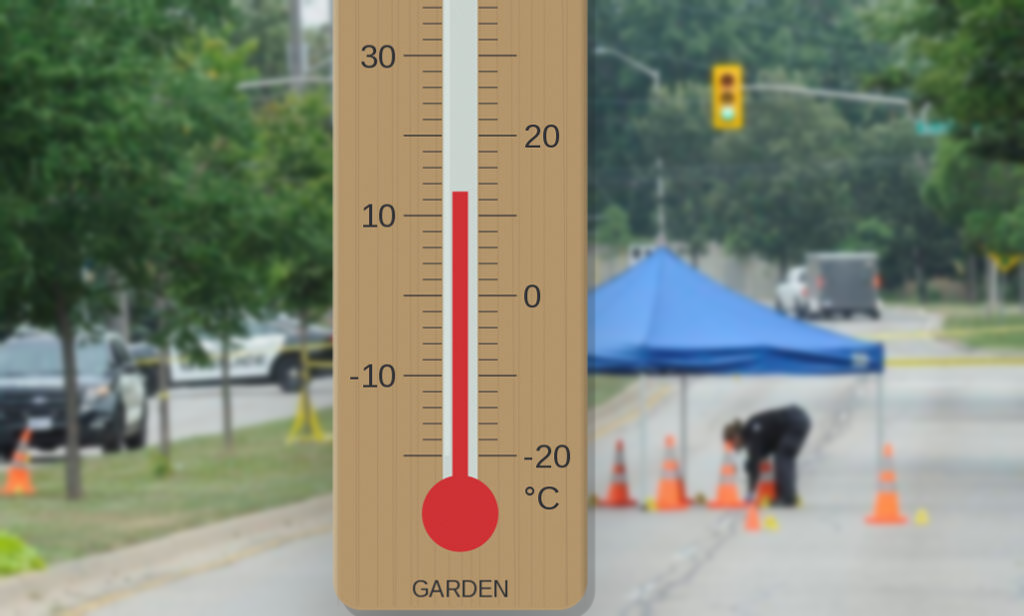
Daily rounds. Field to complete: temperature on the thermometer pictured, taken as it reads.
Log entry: 13 °C
